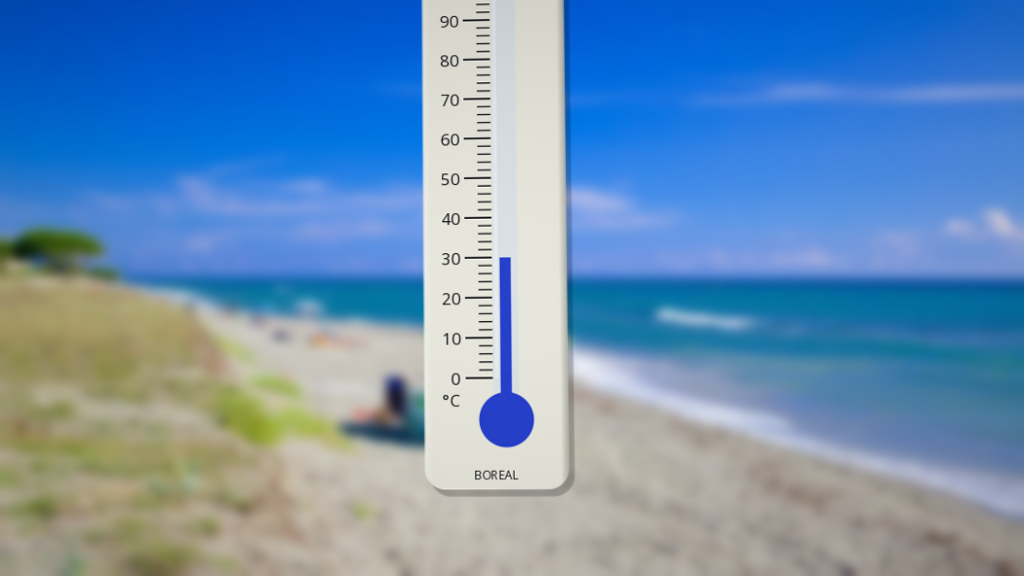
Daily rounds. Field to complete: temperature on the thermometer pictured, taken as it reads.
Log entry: 30 °C
